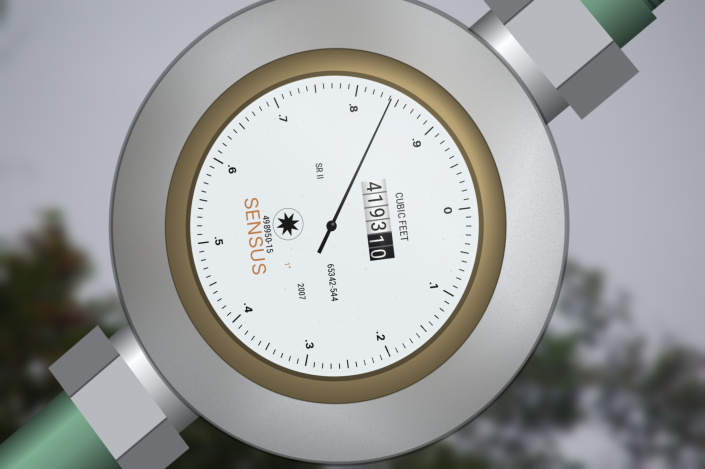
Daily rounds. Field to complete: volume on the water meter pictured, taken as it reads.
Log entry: 419309.84 ft³
